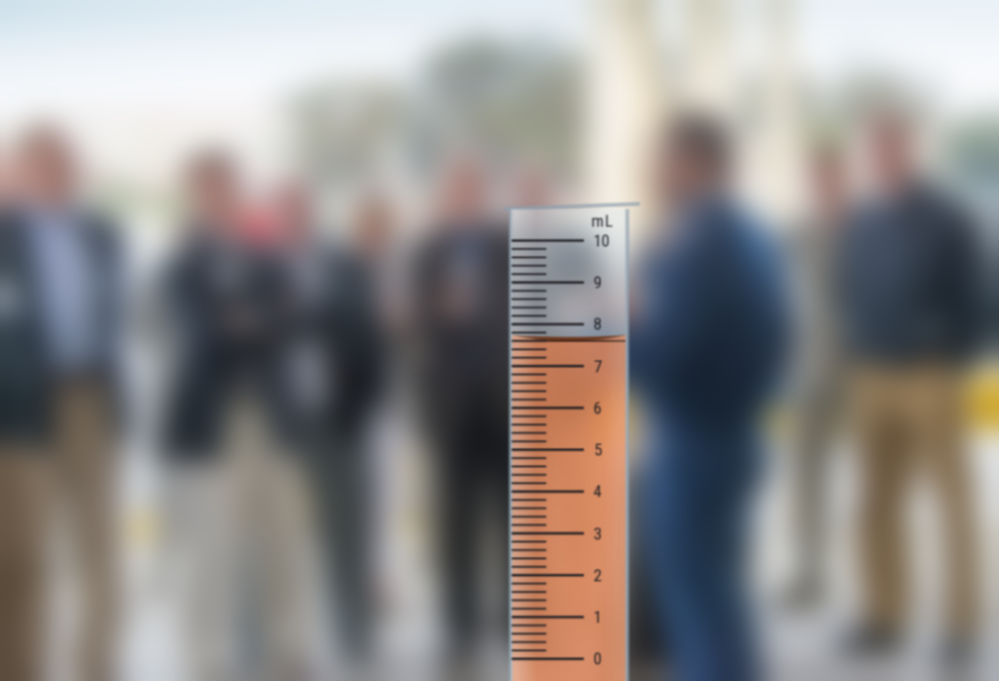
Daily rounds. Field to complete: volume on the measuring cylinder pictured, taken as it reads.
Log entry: 7.6 mL
